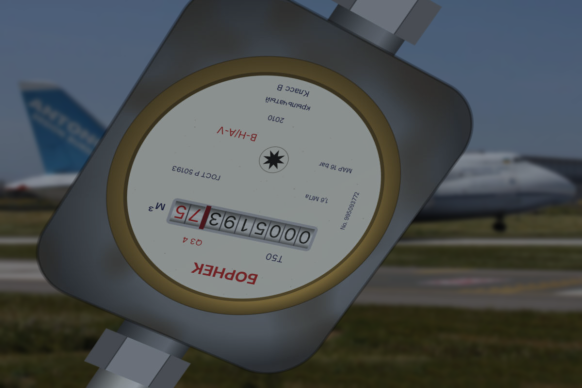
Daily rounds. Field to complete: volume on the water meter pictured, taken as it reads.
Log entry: 5193.75 m³
